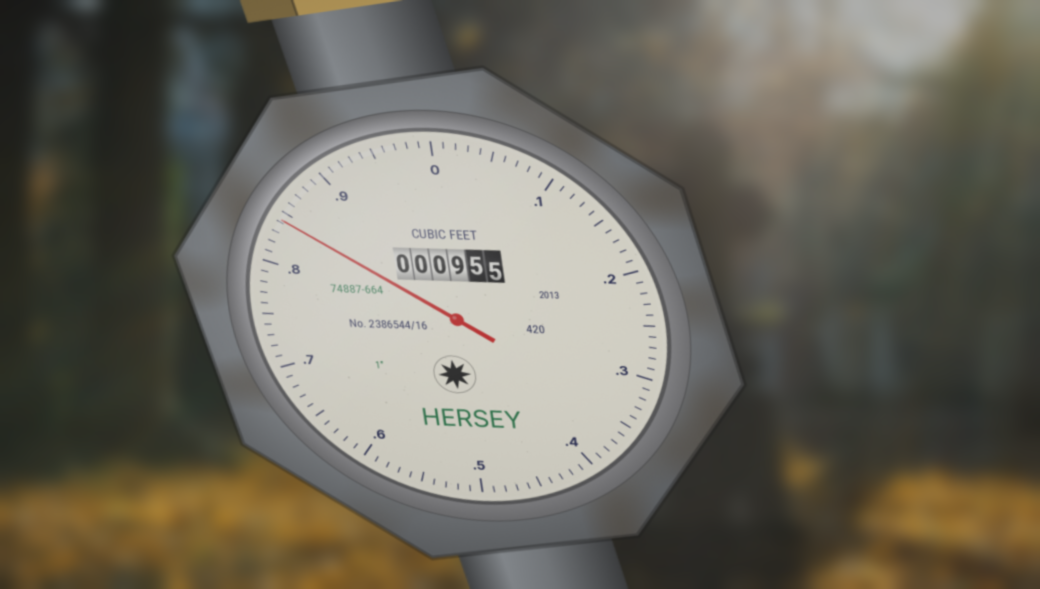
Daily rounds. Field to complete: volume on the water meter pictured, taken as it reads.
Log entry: 954.84 ft³
